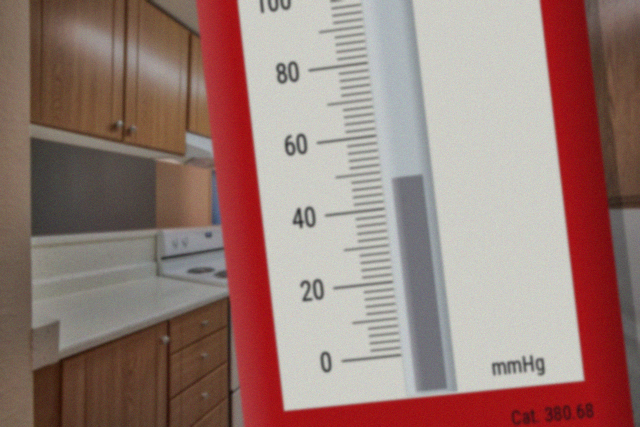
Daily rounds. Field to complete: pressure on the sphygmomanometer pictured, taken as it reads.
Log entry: 48 mmHg
